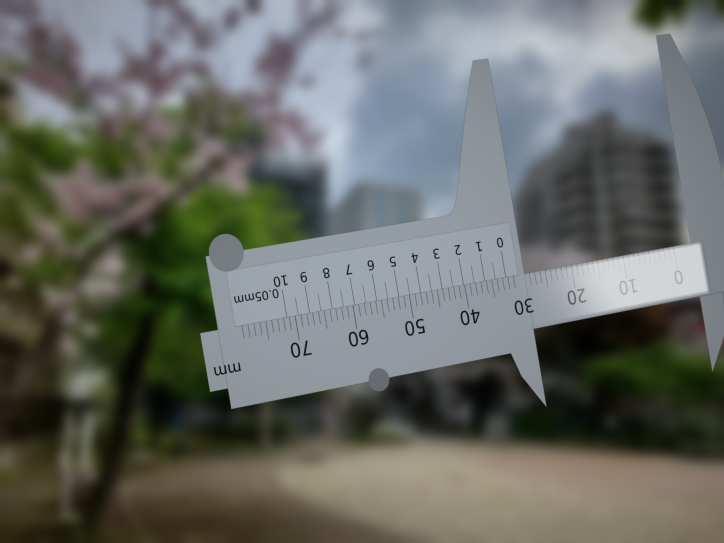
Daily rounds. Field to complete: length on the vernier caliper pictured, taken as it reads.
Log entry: 32.4 mm
